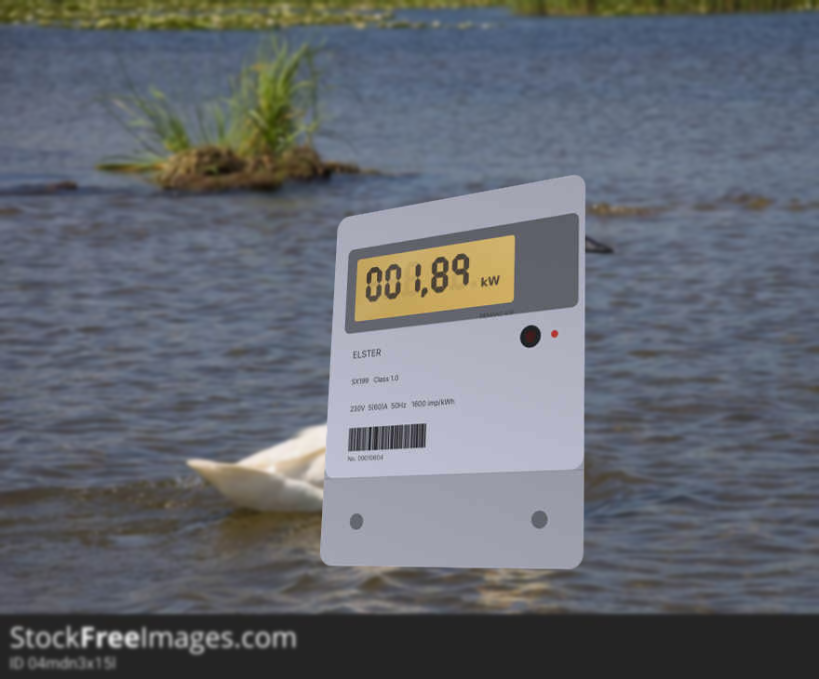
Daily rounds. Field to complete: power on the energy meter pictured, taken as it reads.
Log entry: 1.89 kW
